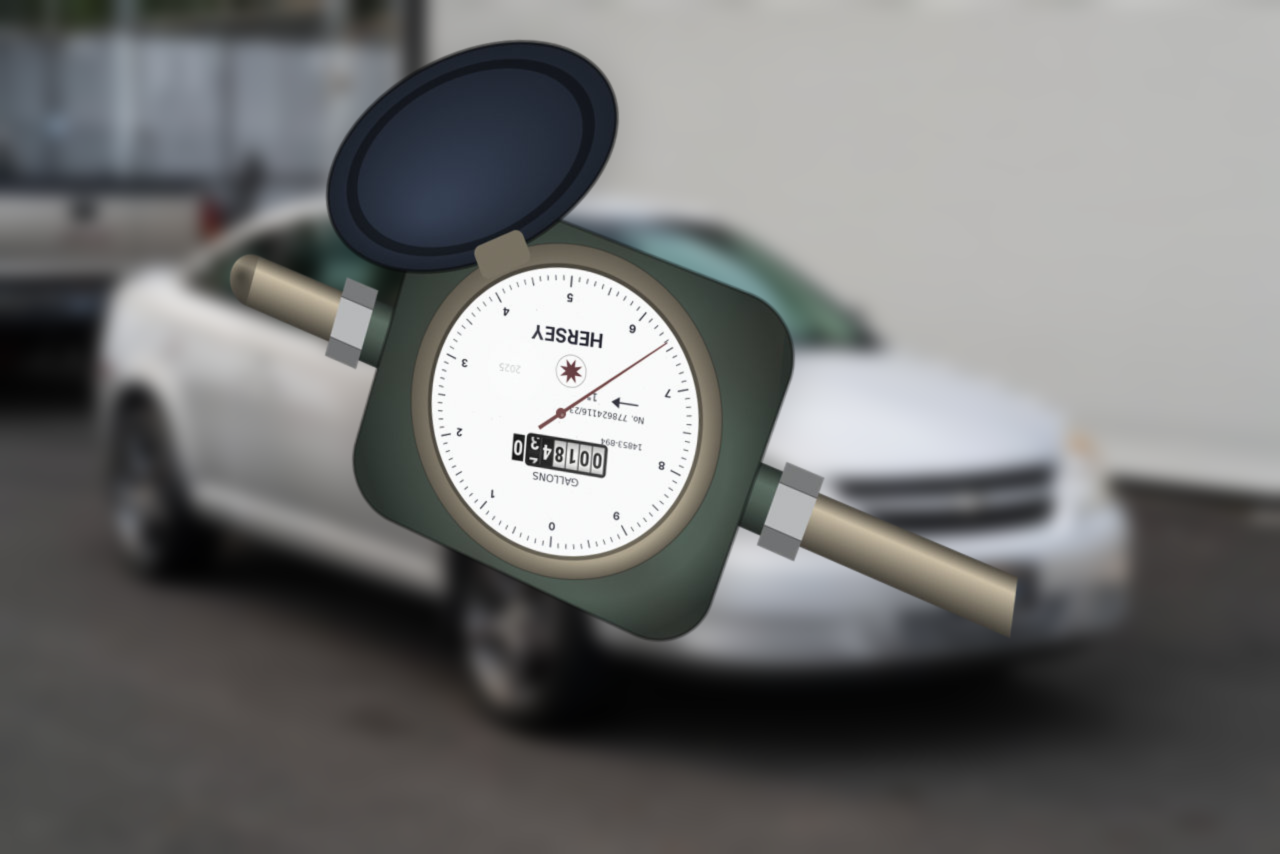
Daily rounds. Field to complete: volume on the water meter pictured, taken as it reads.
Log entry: 18426.4 gal
